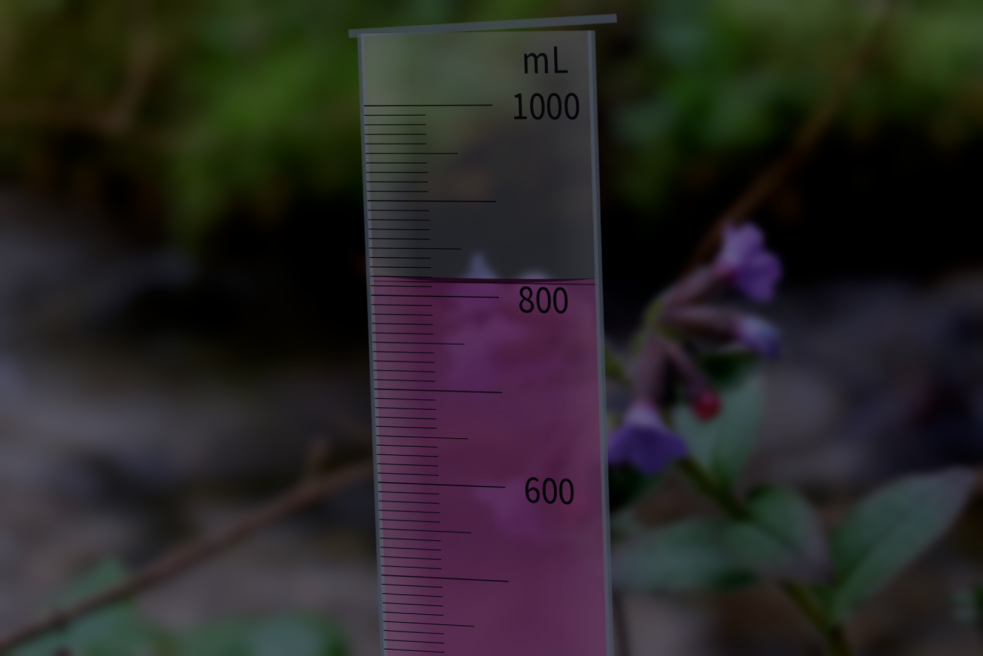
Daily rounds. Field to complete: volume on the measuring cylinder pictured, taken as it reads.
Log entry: 815 mL
